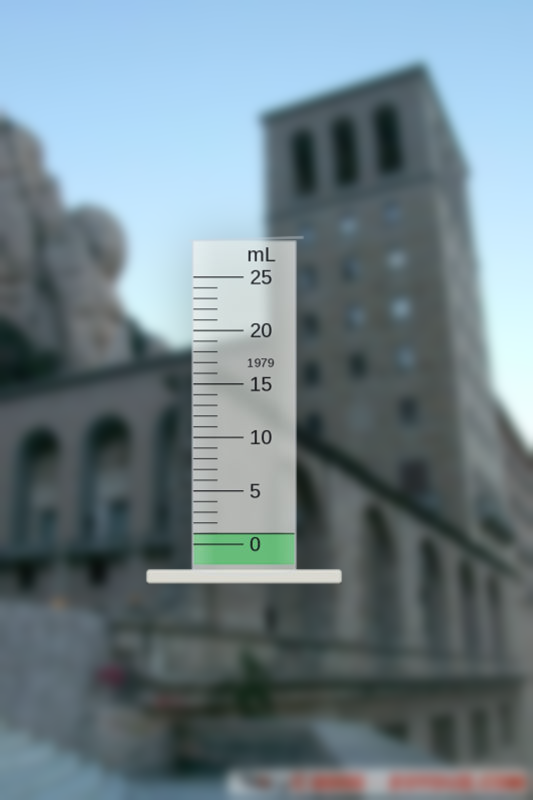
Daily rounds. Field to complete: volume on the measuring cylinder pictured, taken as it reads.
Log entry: 1 mL
